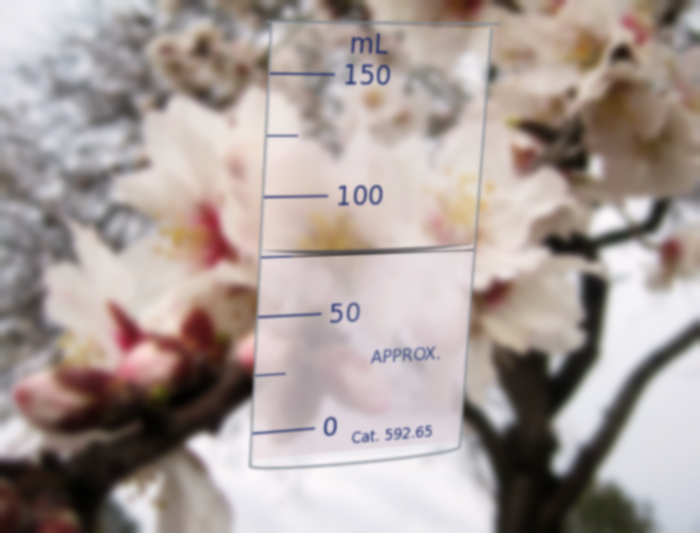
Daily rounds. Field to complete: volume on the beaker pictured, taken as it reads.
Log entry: 75 mL
